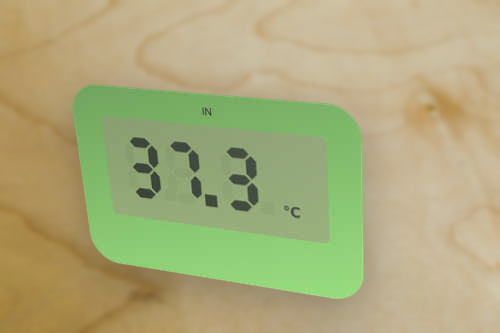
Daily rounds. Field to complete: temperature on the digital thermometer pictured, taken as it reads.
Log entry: 37.3 °C
